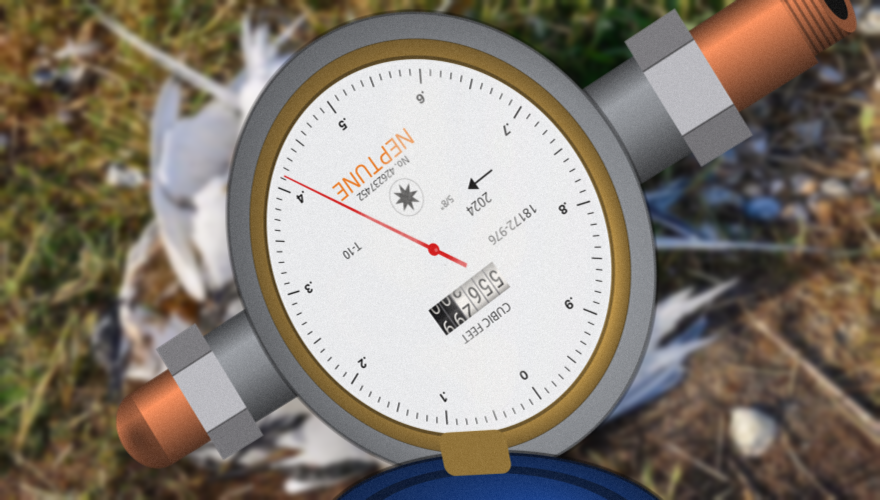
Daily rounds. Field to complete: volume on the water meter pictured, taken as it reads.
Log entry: 556299.41 ft³
